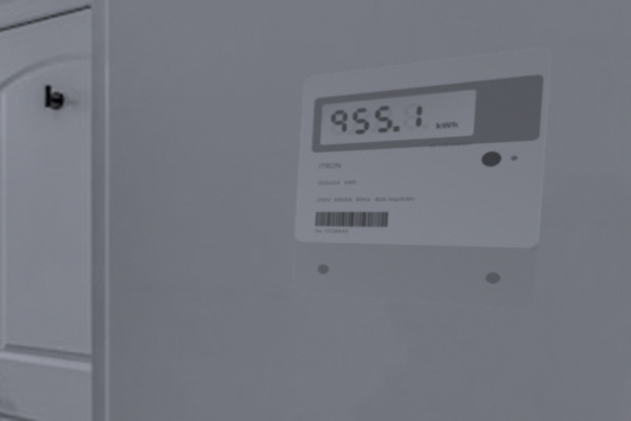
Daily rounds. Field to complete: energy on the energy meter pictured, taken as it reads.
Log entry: 955.1 kWh
